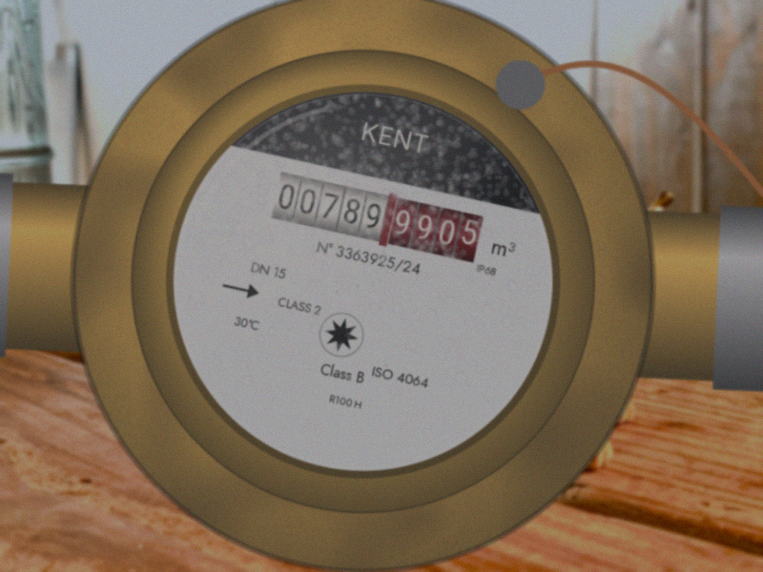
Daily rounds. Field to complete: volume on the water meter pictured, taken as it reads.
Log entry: 789.9905 m³
